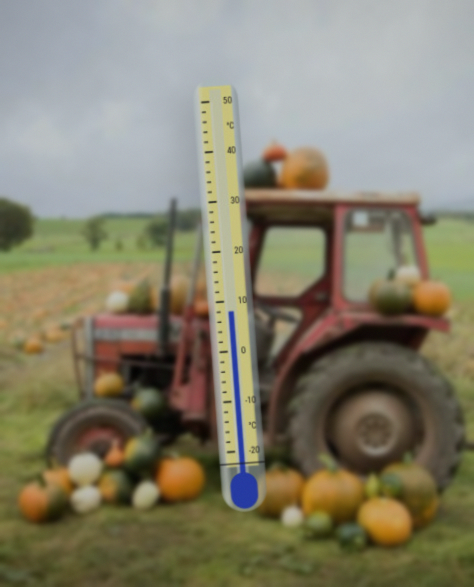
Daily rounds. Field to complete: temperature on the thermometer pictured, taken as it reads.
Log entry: 8 °C
